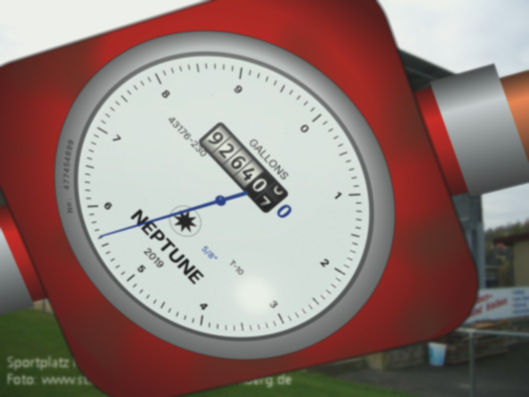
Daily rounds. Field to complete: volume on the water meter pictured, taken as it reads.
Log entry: 9264065.6 gal
